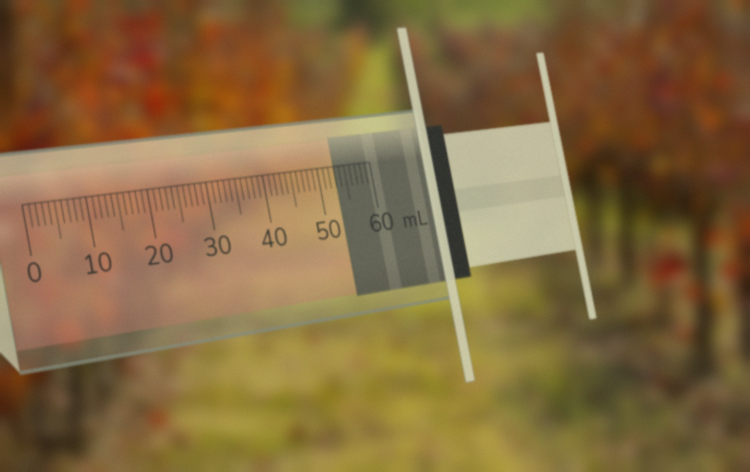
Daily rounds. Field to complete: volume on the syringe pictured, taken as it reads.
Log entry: 53 mL
